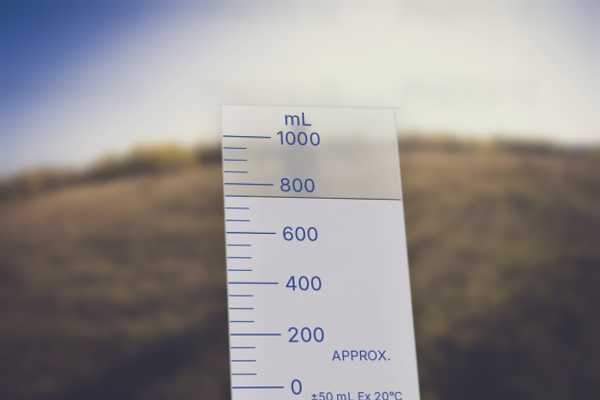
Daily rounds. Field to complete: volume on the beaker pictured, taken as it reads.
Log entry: 750 mL
